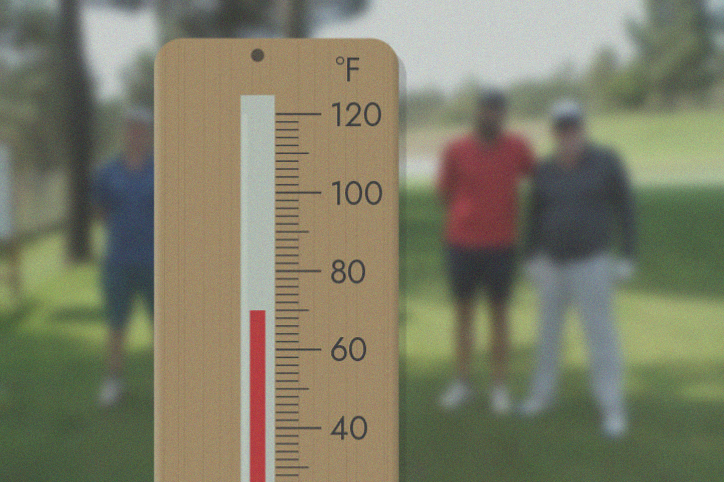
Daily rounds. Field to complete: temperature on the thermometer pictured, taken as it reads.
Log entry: 70 °F
